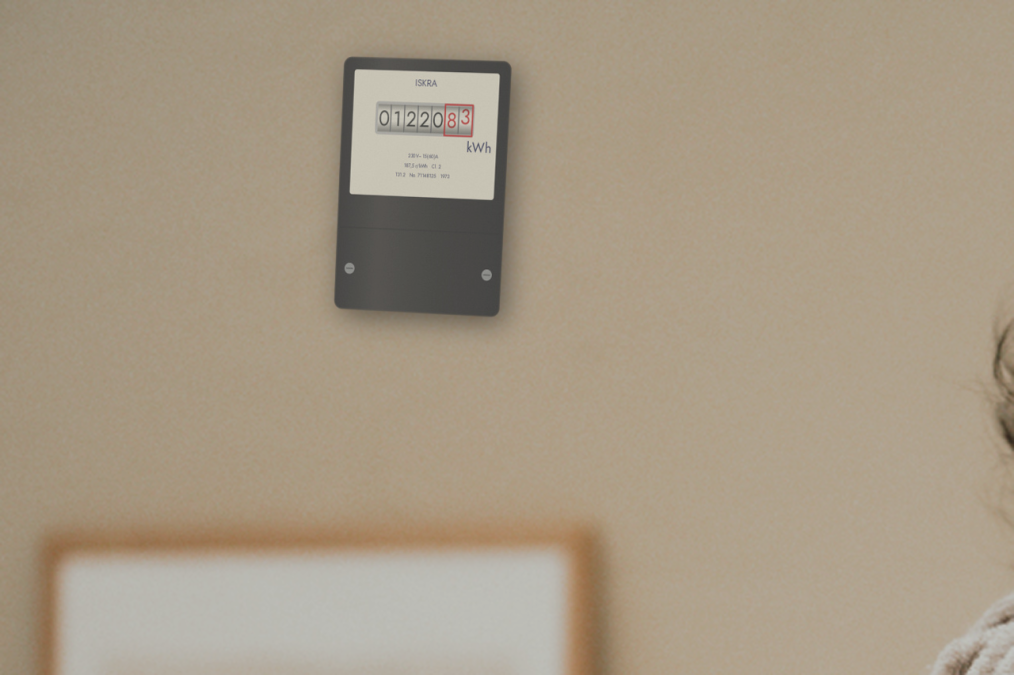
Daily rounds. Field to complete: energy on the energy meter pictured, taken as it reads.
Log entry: 1220.83 kWh
